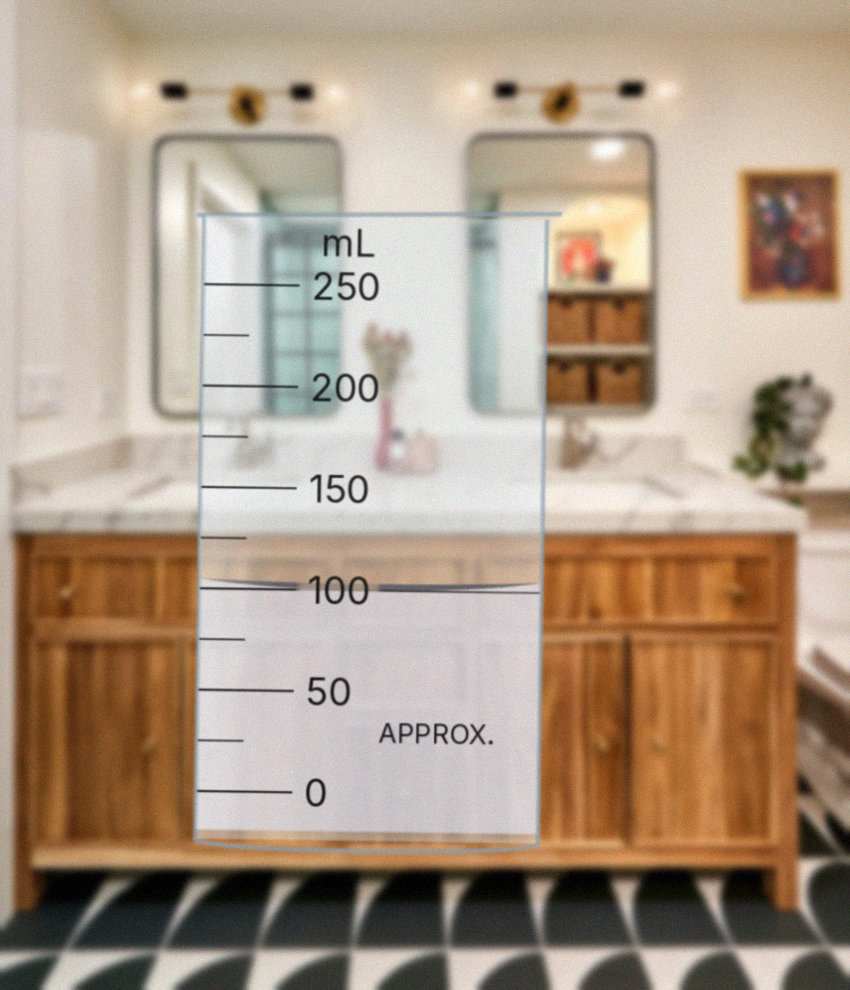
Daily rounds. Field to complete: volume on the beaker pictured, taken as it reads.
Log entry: 100 mL
